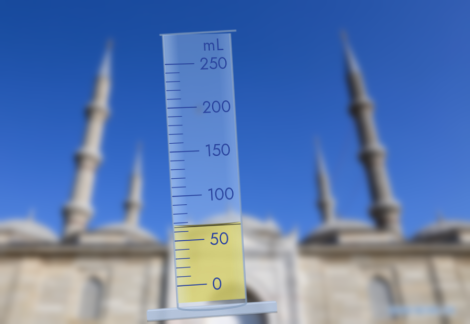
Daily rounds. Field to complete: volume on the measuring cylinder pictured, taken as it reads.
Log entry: 65 mL
